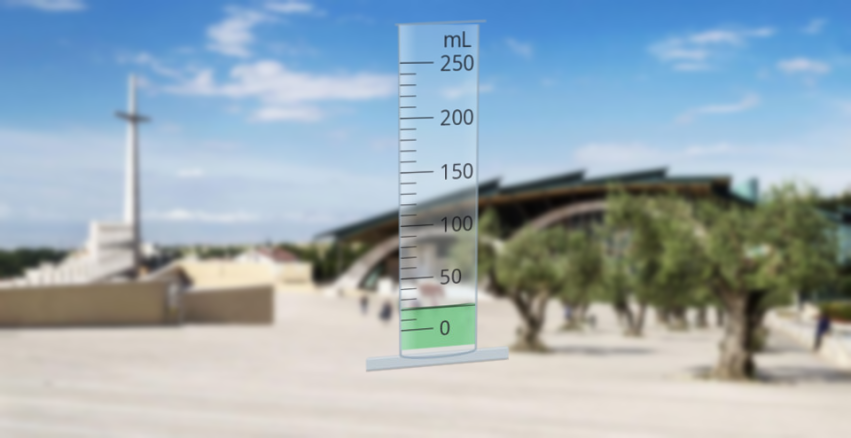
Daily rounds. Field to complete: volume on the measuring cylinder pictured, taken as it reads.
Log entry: 20 mL
